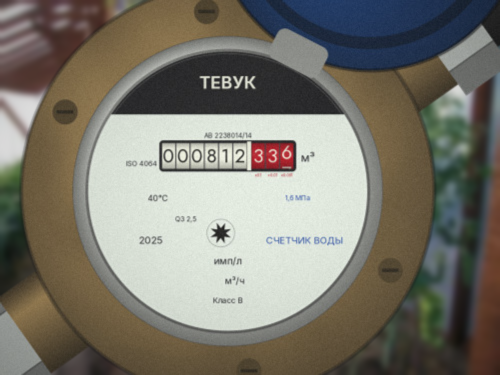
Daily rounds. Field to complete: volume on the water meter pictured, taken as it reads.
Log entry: 812.336 m³
